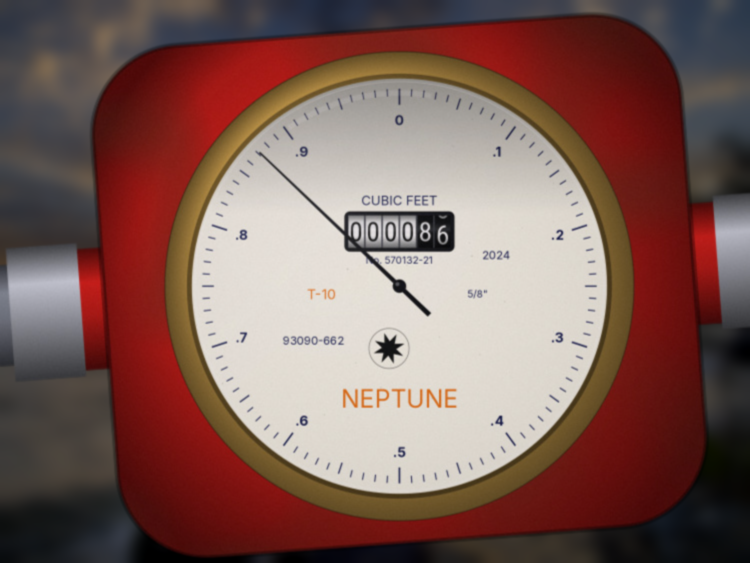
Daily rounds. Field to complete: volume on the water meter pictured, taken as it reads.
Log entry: 85.87 ft³
